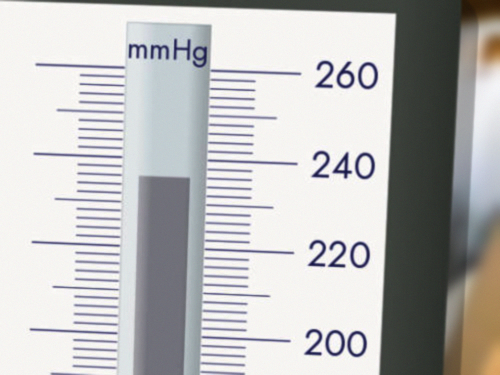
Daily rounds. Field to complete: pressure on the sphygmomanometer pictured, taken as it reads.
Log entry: 236 mmHg
